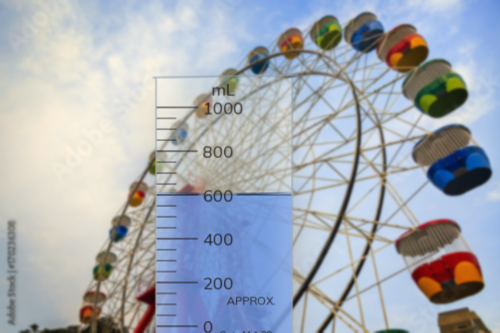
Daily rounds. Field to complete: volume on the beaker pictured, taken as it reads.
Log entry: 600 mL
